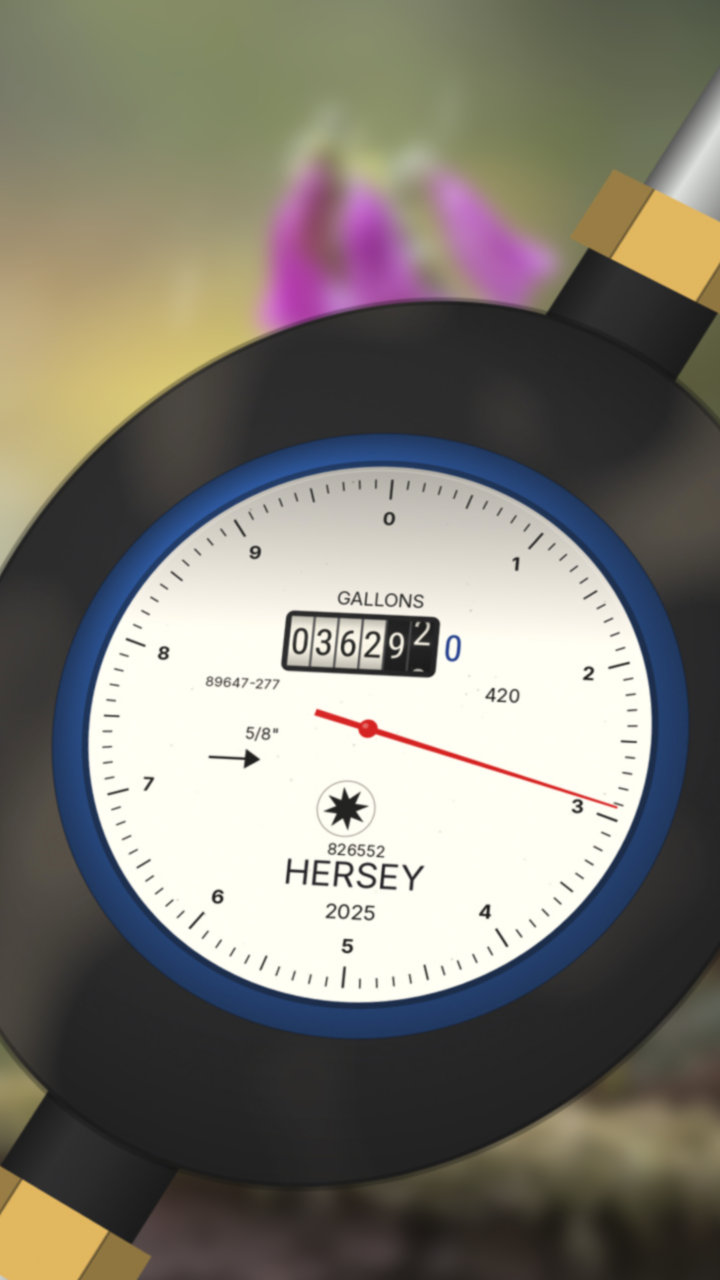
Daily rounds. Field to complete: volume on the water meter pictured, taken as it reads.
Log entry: 362922.9 gal
